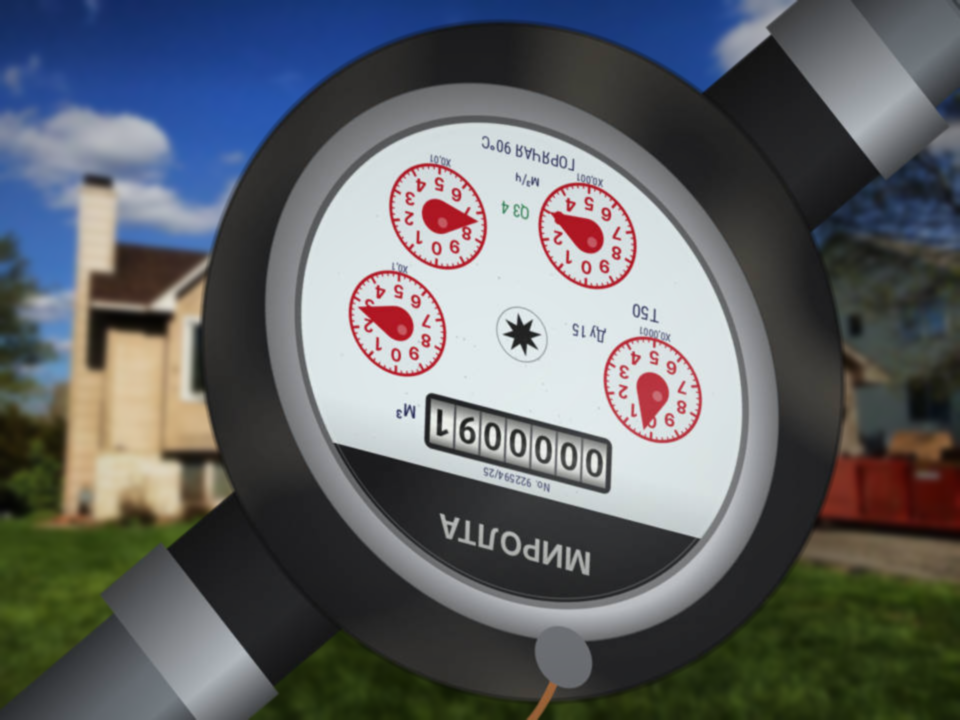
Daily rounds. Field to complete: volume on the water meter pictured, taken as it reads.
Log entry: 91.2730 m³
